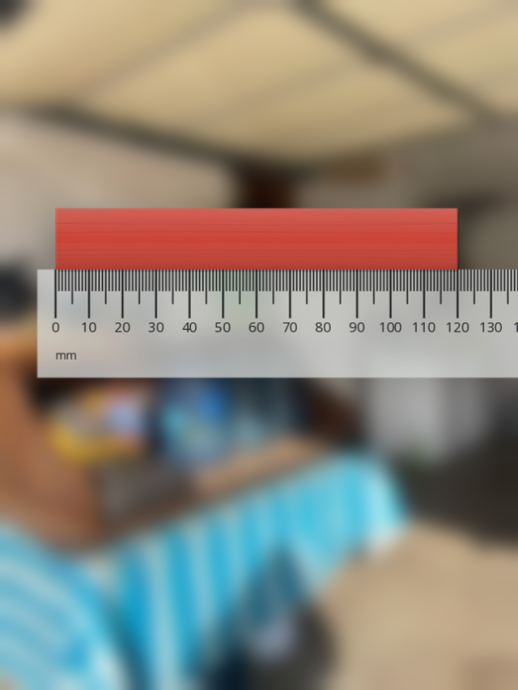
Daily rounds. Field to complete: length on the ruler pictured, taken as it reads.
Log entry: 120 mm
